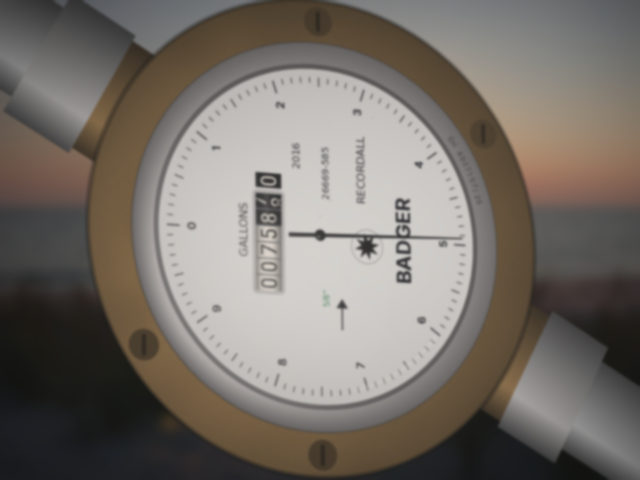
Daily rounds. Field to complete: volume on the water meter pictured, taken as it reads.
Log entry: 75874.9 gal
